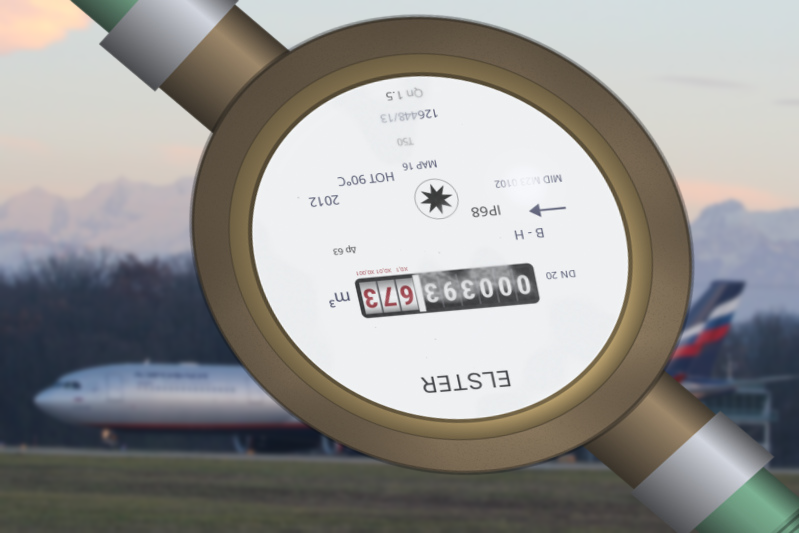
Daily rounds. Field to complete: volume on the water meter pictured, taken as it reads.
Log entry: 393.673 m³
